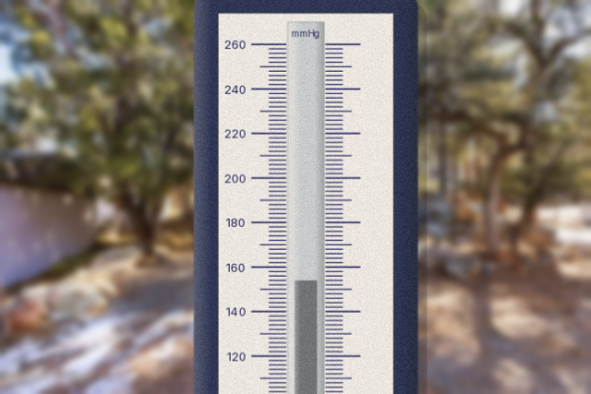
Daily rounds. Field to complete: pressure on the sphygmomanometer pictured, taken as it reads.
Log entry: 154 mmHg
